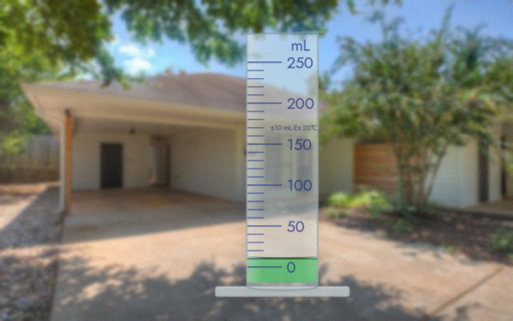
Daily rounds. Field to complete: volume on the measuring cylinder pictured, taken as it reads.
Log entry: 10 mL
